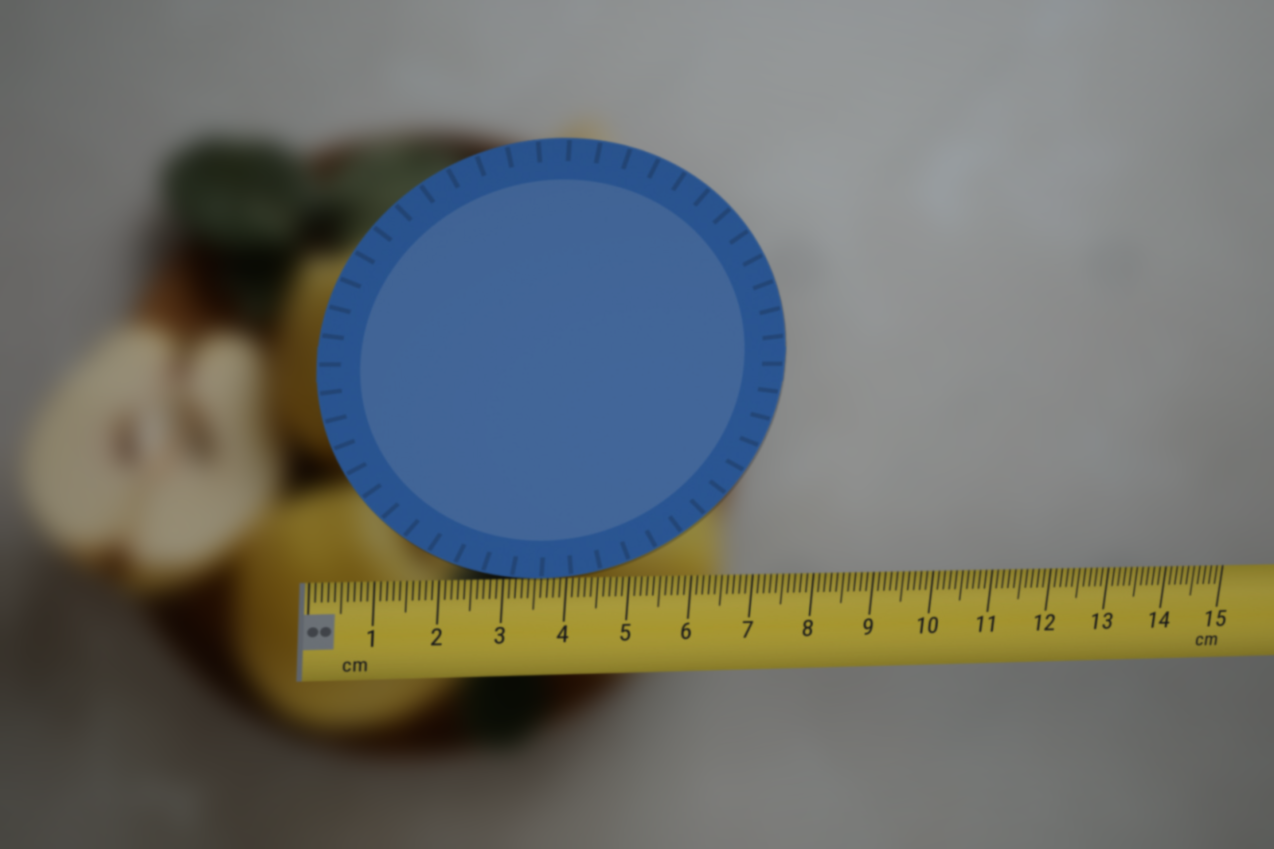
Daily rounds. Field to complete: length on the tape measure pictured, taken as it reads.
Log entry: 7.2 cm
